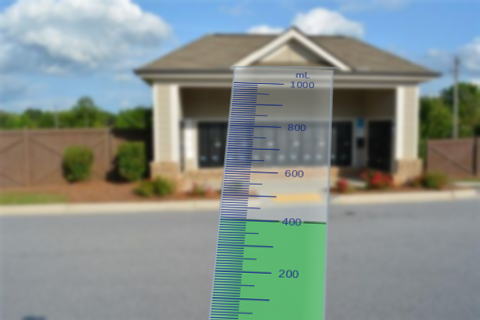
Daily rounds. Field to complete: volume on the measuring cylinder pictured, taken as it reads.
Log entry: 400 mL
